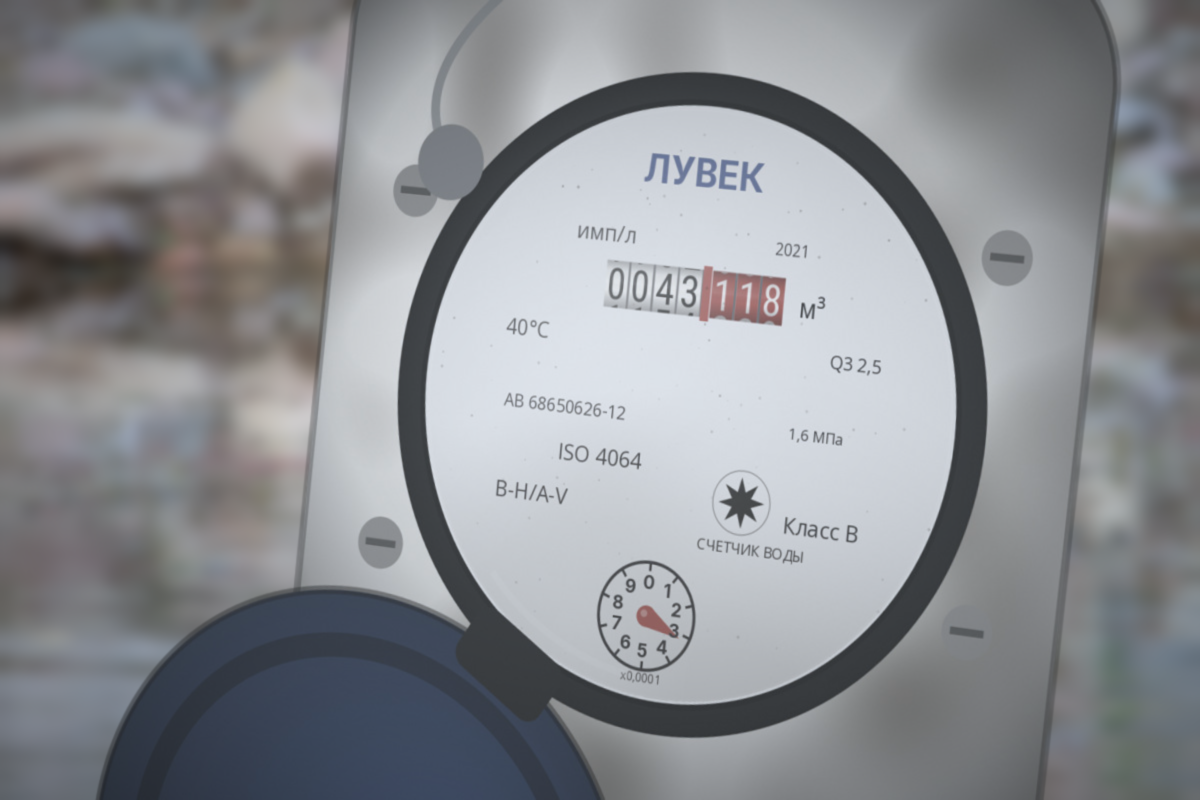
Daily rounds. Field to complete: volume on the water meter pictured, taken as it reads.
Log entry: 43.1183 m³
